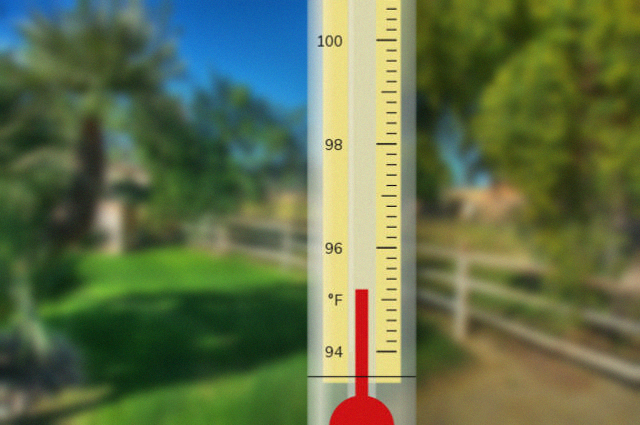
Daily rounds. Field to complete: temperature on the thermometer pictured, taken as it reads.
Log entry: 95.2 °F
